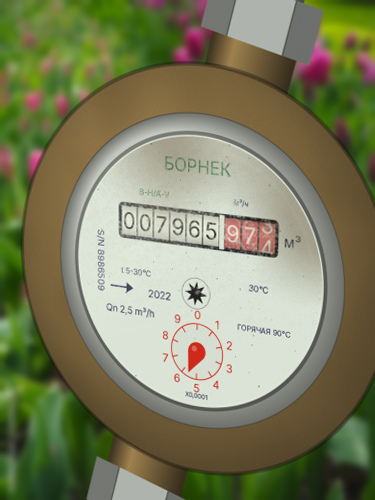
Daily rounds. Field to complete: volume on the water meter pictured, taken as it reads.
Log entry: 7965.9735 m³
